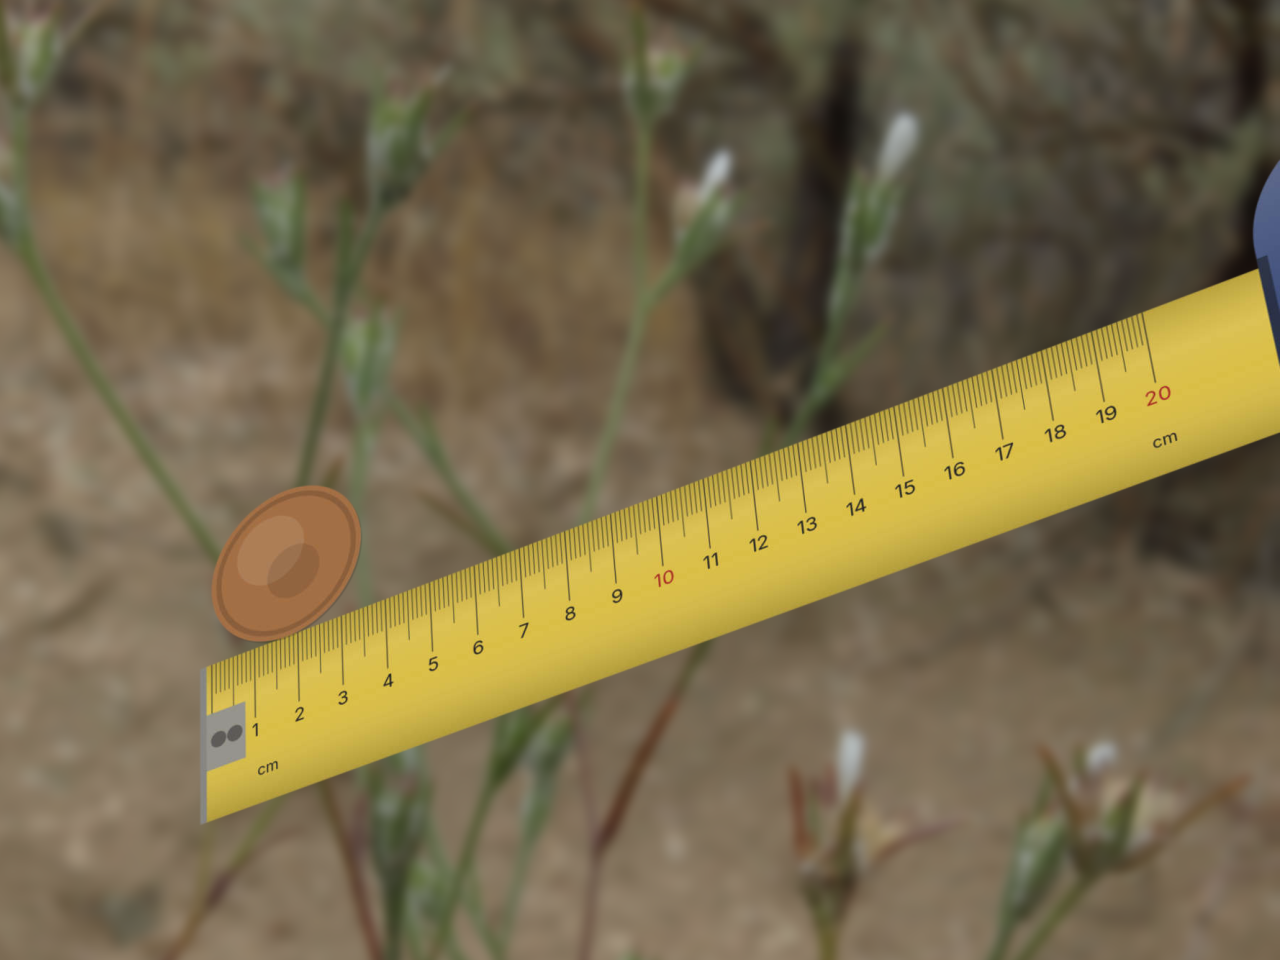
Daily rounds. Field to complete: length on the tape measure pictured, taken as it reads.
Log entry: 3.5 cm
